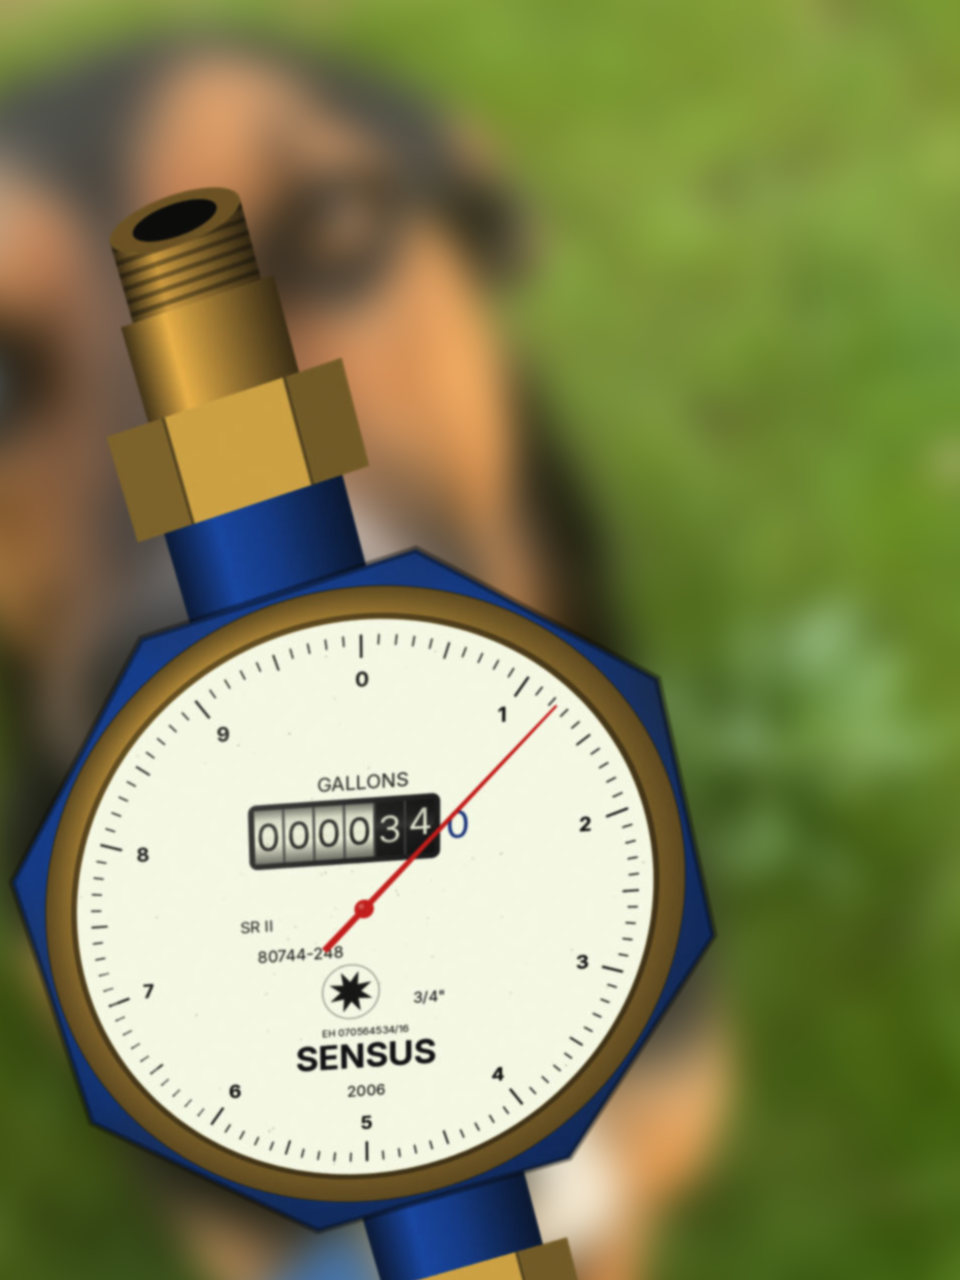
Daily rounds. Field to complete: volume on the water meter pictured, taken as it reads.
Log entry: 341.2 gal
